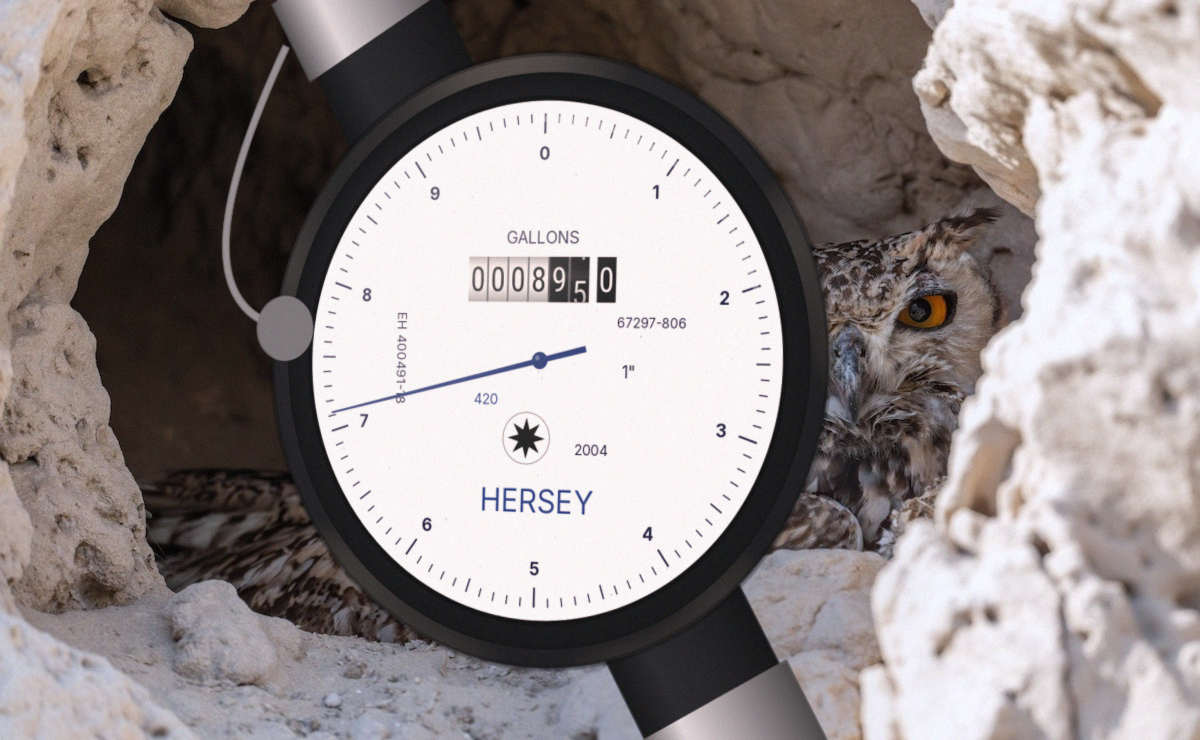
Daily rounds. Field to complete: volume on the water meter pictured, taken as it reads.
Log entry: 8947.1 gal
